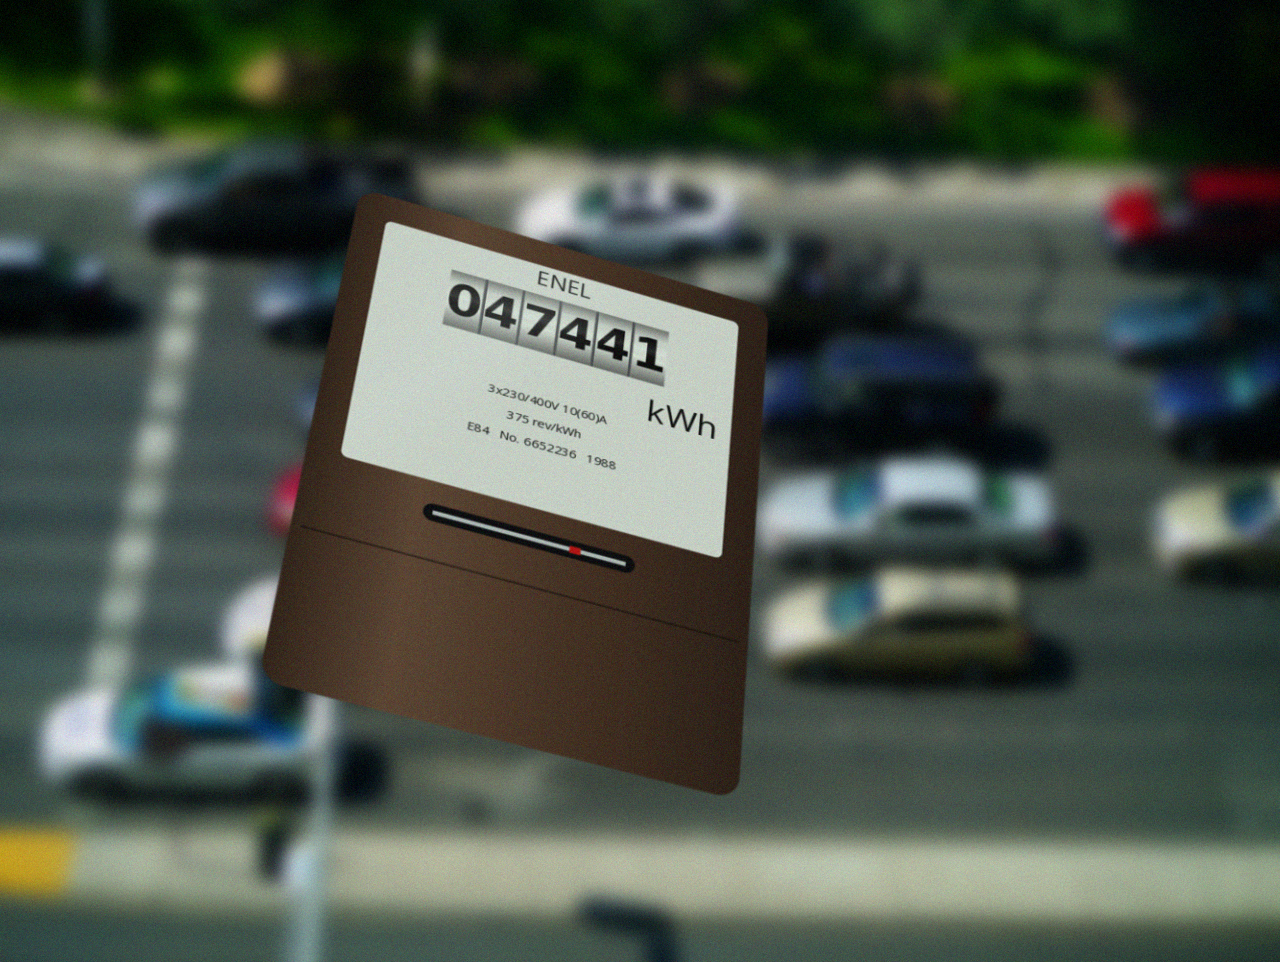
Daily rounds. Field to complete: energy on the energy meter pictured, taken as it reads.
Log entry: 47441 kWh
